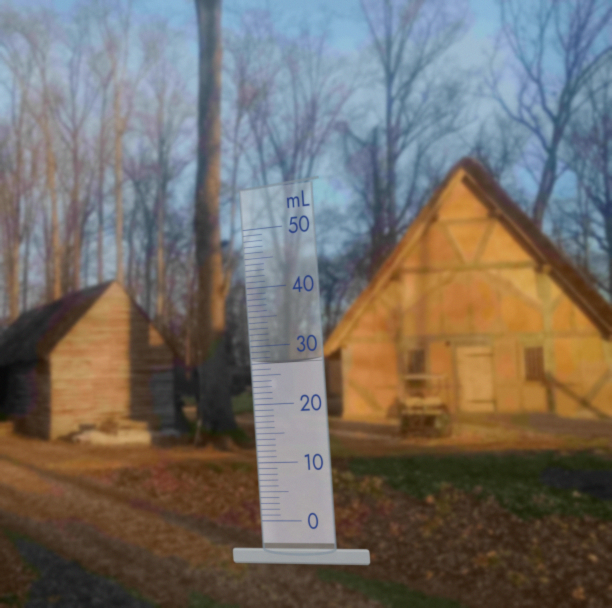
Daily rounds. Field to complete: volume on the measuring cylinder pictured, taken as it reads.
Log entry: 27 mL
